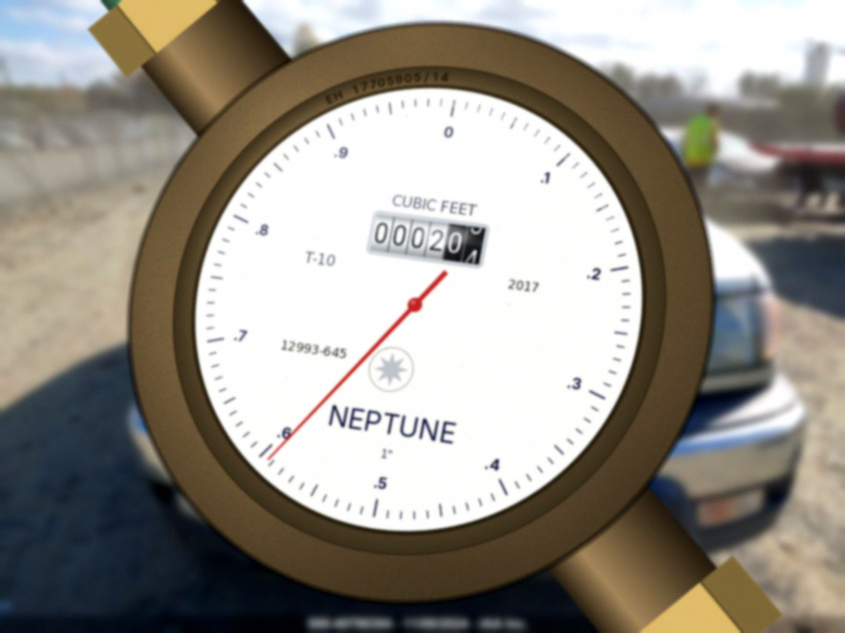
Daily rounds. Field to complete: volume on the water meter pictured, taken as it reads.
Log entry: 203.59 ft³
